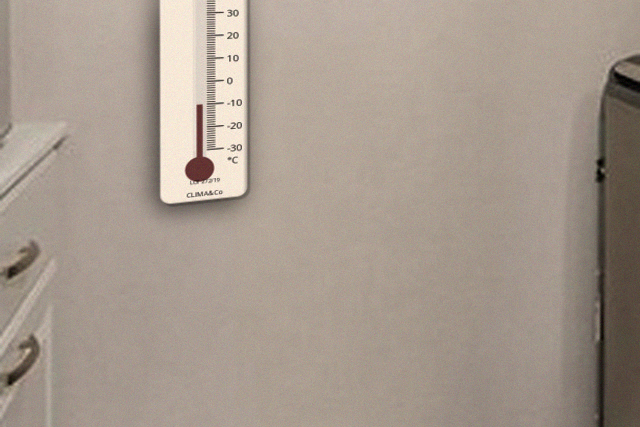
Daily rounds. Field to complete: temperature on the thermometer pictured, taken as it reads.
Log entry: -10 °C
